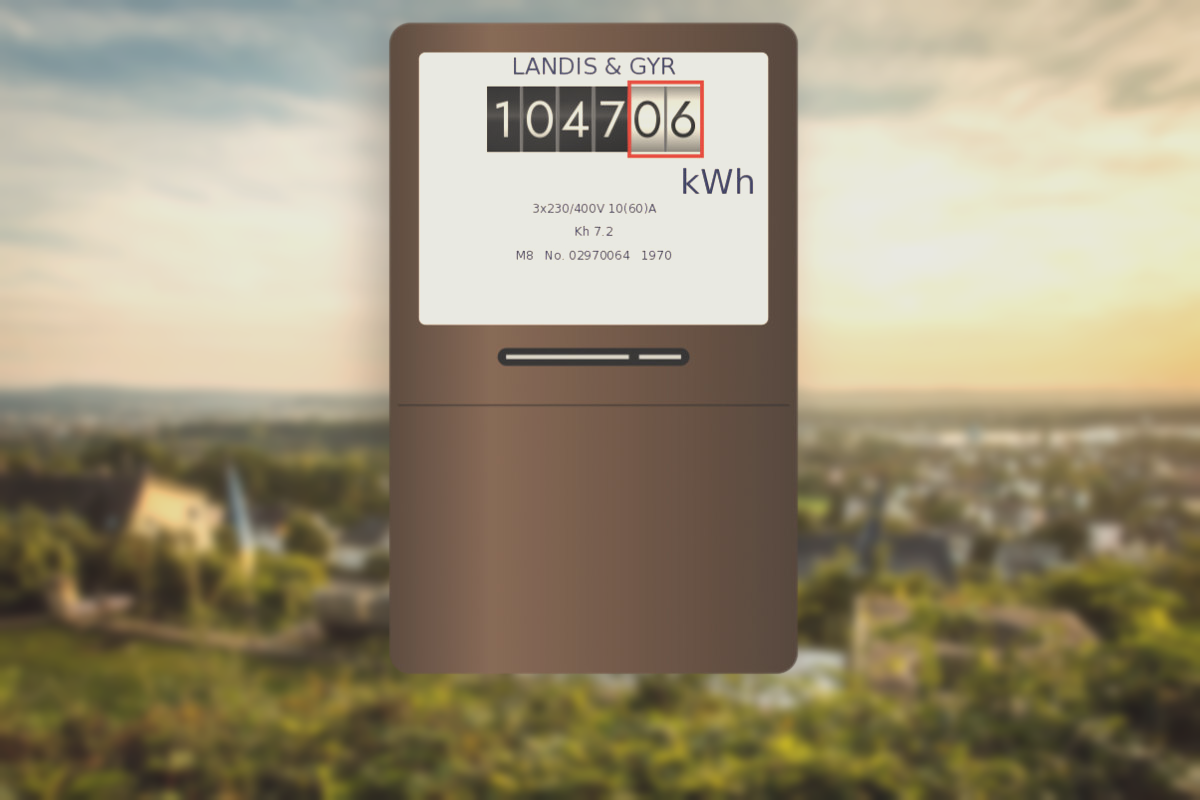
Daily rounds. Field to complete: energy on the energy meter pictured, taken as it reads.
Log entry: 1047.06 kWh
